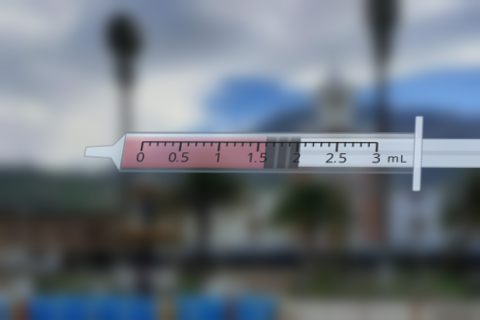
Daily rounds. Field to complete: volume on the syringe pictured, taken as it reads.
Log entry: 1.6 mL
